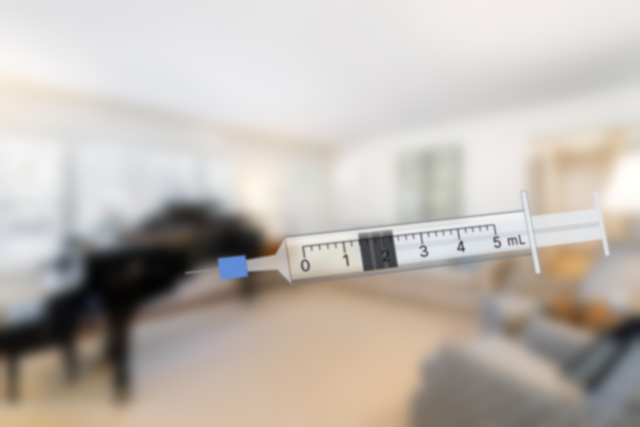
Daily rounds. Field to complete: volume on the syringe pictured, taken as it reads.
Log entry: 1.4 mL
